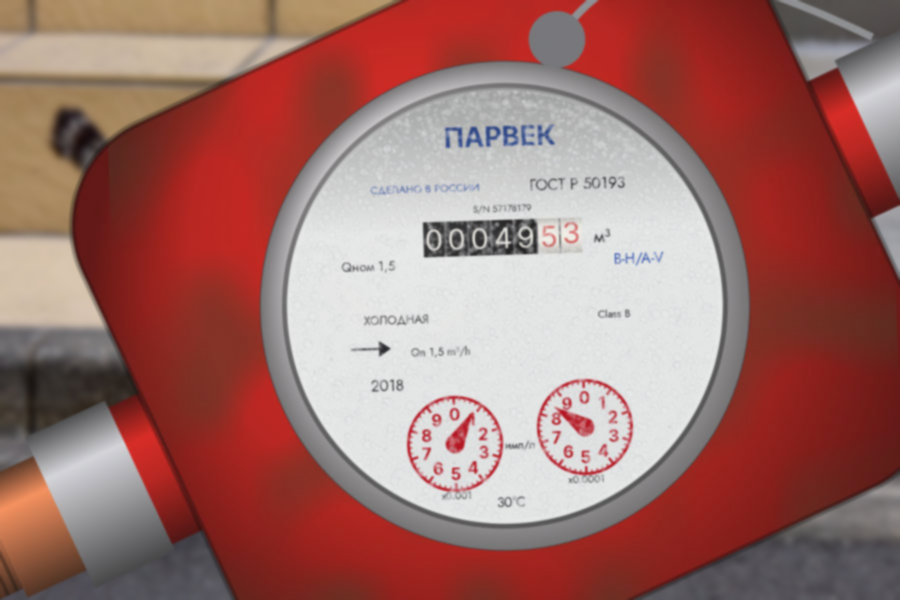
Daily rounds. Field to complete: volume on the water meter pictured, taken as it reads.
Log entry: 49.5308 m³
